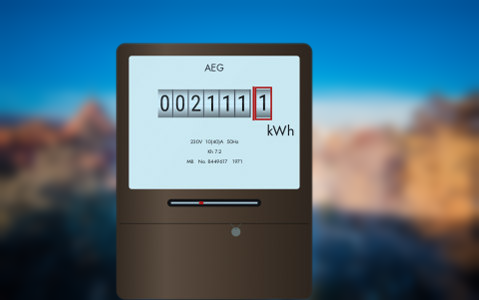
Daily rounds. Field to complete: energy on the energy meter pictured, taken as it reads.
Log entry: 2111.1 kWh
